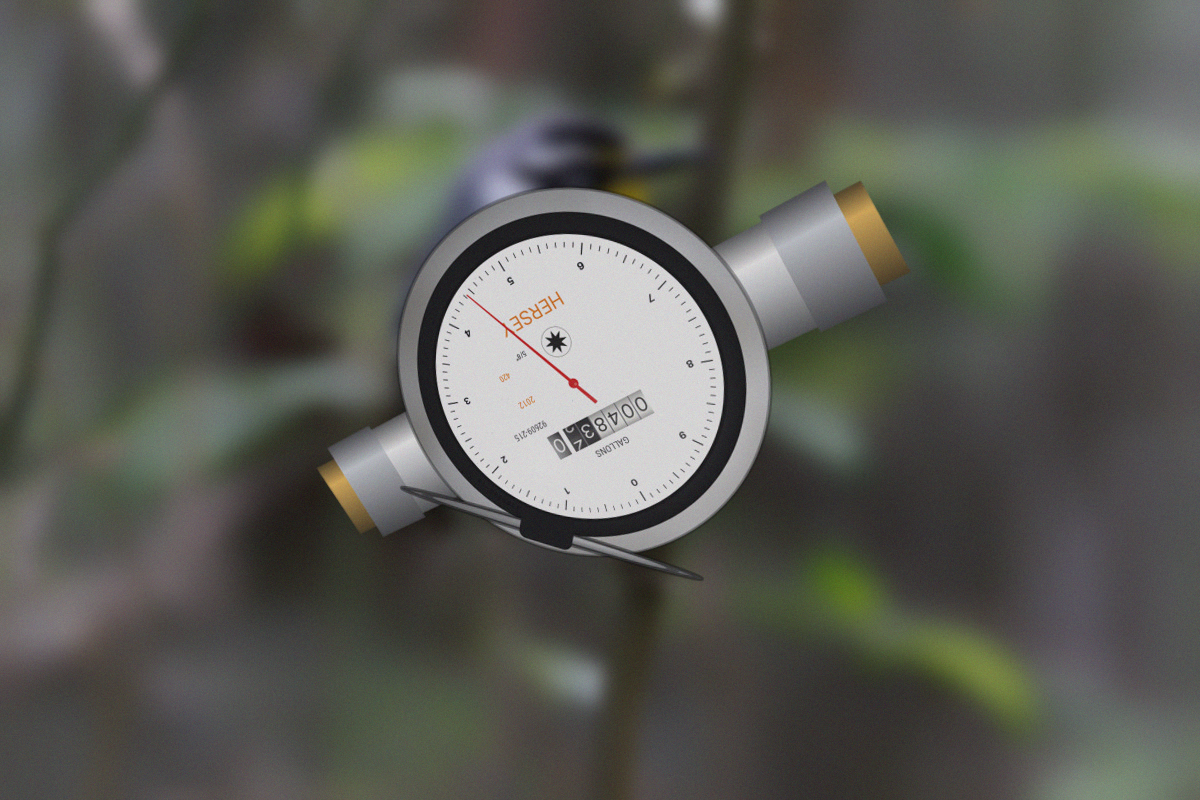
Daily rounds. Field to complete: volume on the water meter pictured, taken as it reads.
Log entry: 48324.4 gal
